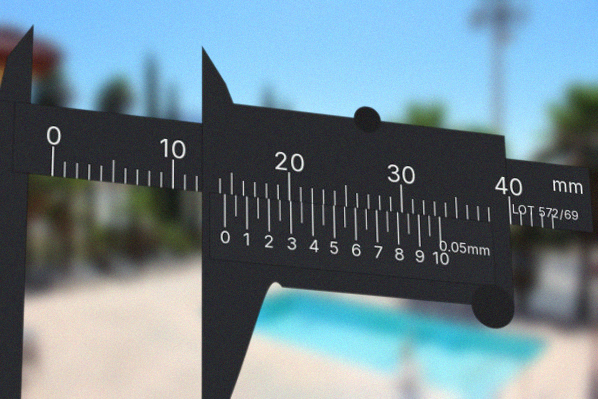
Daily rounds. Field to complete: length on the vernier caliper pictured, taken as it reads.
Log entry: 14.4 mm
